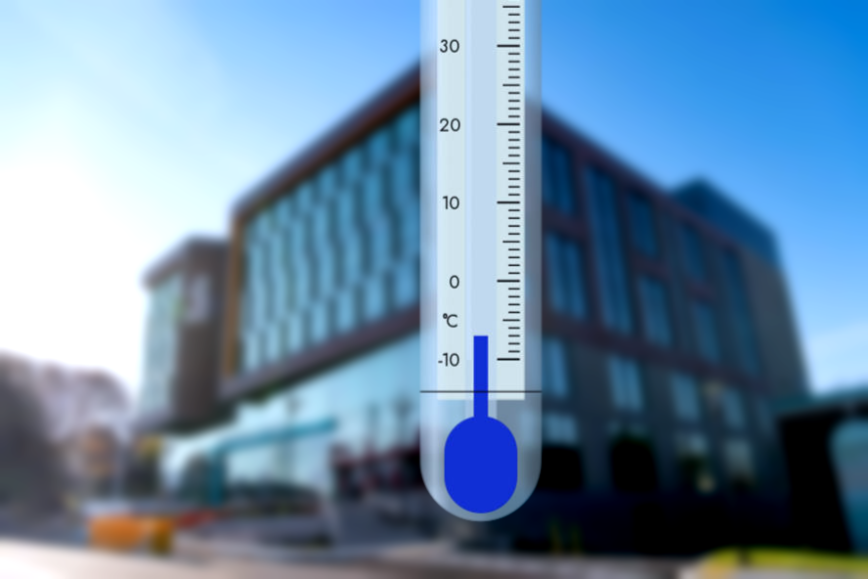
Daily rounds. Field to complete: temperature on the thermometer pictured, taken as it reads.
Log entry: -7 °C
